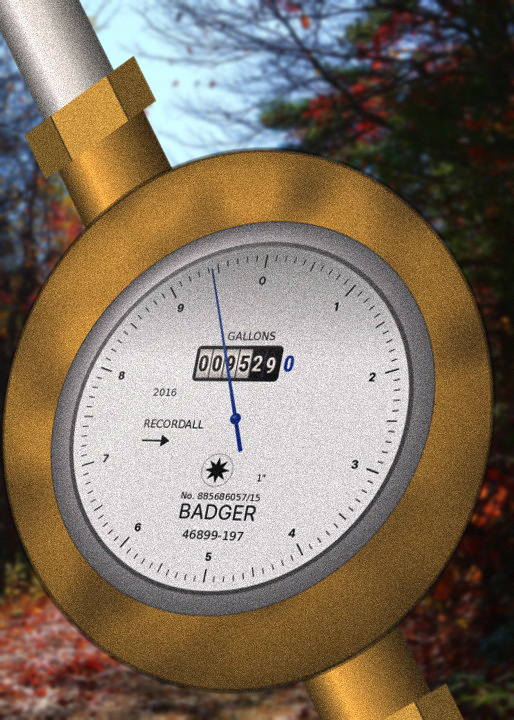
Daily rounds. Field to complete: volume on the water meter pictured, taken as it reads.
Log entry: 95289.4 gal
